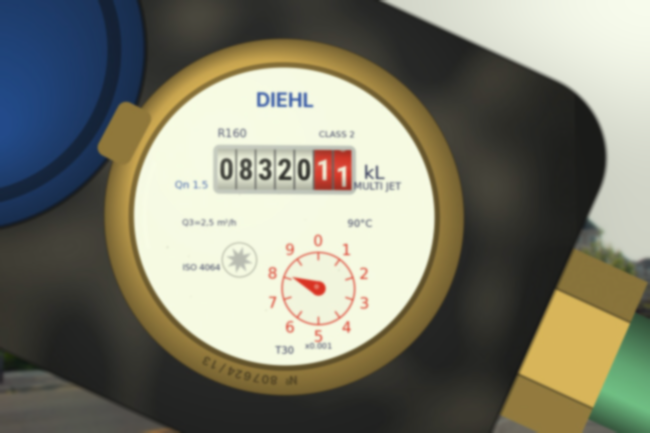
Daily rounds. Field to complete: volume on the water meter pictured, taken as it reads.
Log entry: 8320.108 kL
